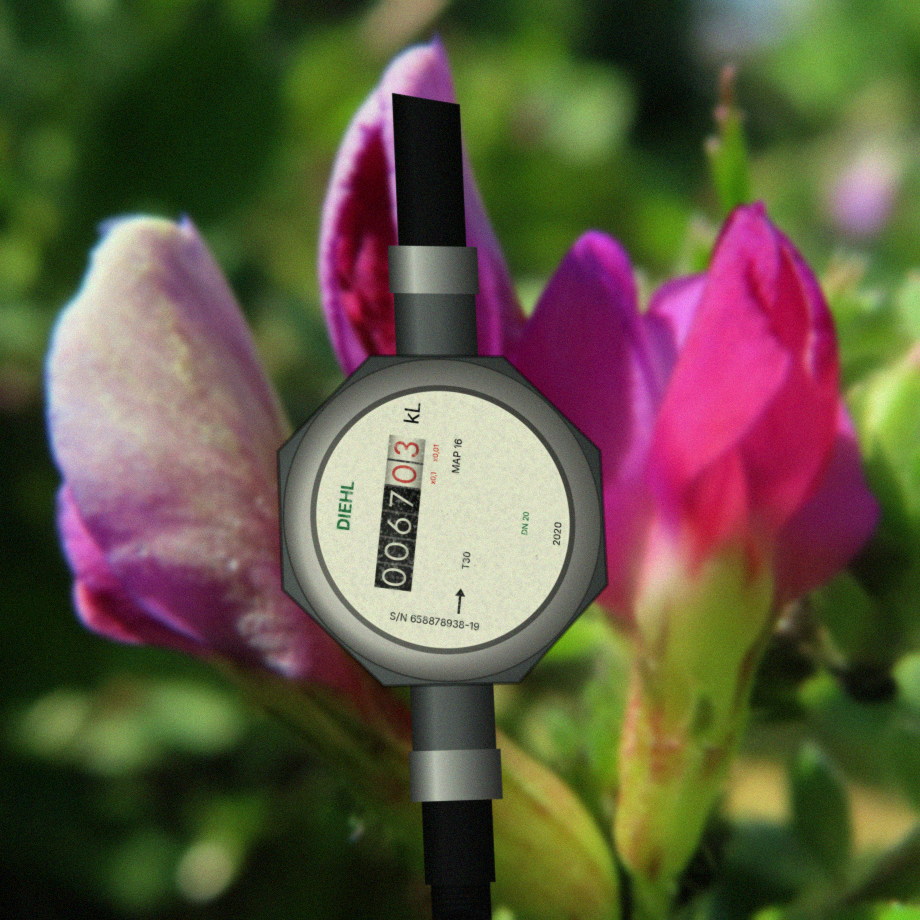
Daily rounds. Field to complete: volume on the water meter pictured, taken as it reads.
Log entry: 67.03 kL
